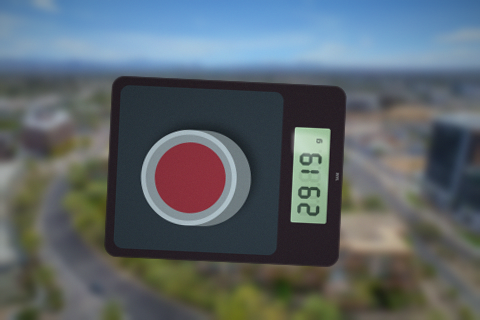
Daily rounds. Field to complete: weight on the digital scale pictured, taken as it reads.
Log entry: 2919 g
